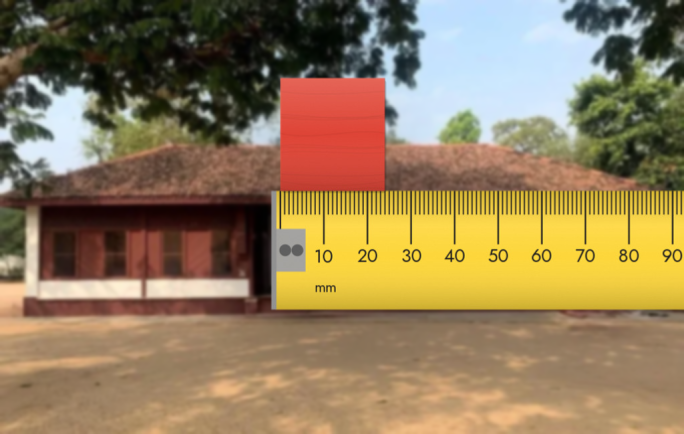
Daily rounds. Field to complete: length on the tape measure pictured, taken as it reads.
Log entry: 24 mm
